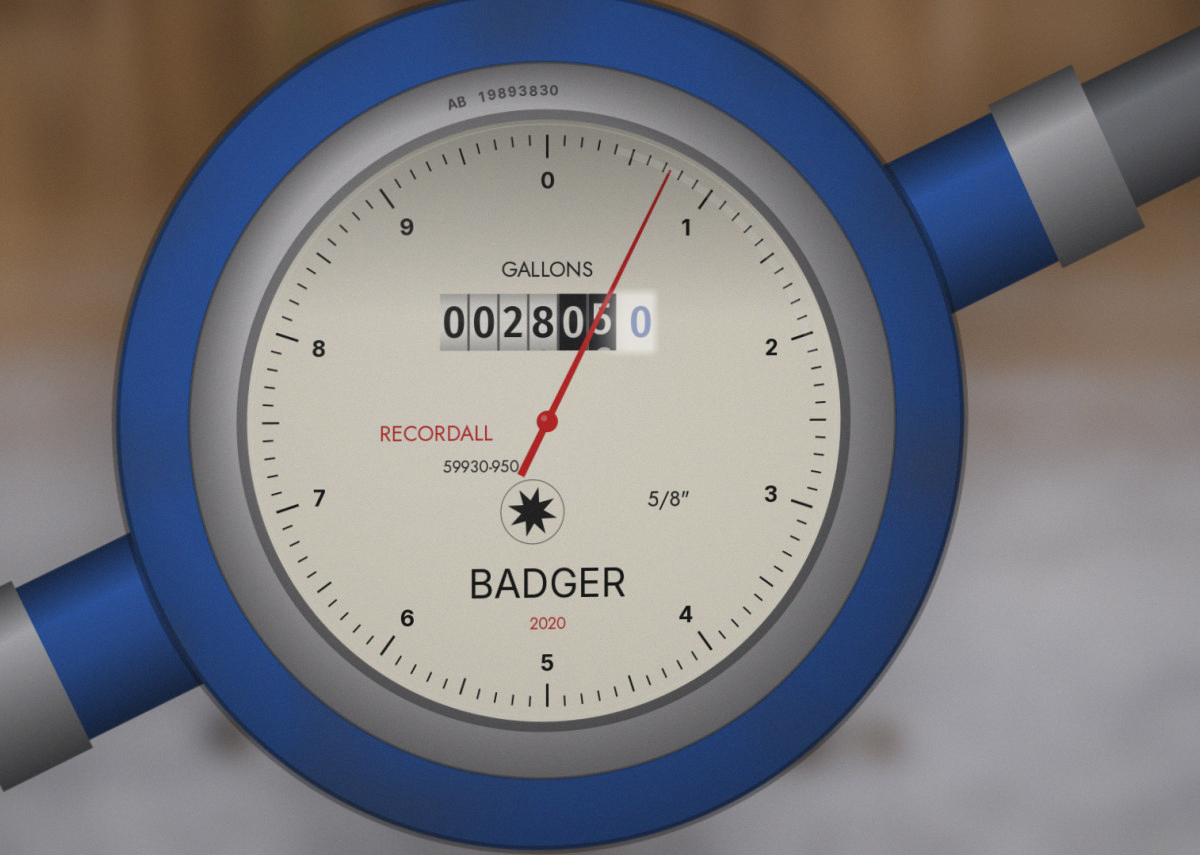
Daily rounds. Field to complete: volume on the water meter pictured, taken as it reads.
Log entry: 28050.7 gal
